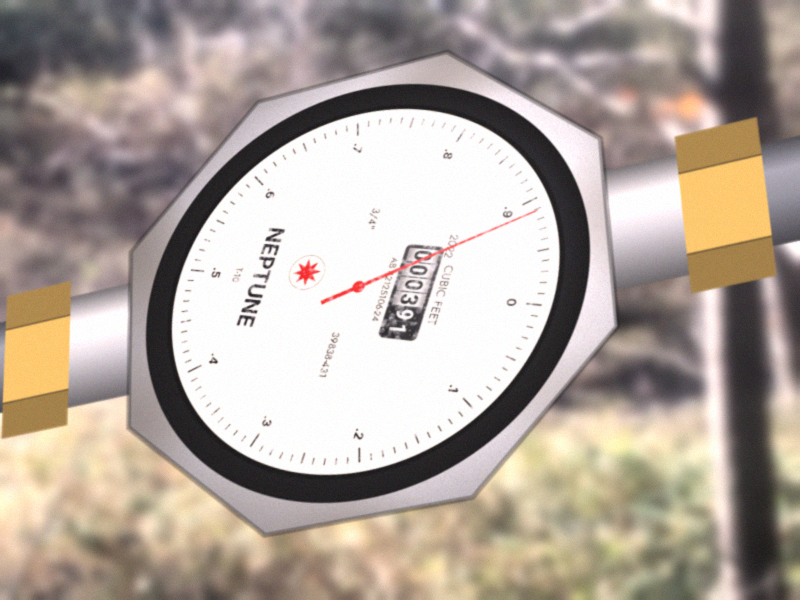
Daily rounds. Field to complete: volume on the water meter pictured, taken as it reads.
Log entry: 390.91 ft³
